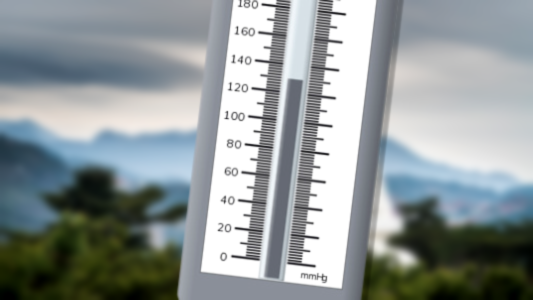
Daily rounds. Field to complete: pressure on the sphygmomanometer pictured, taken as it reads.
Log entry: 130 mmHg
